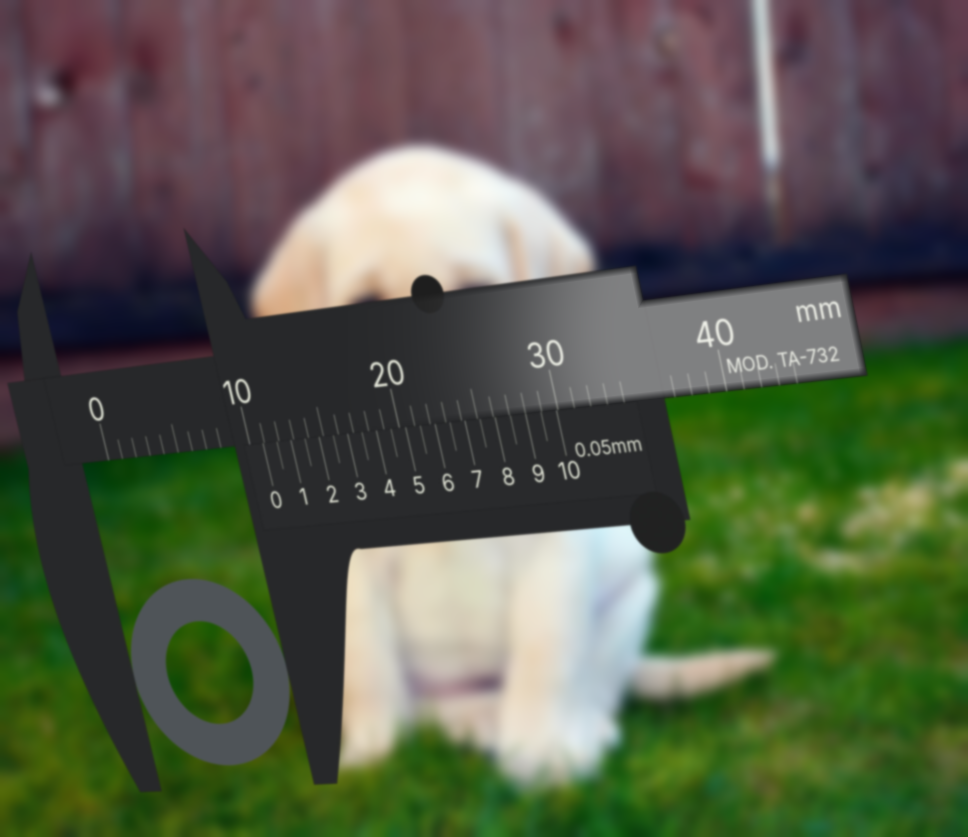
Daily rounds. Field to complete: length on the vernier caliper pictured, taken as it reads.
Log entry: 10.9 mm
